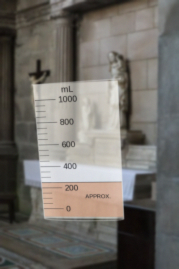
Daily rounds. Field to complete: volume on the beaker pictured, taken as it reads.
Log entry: 250 mL
